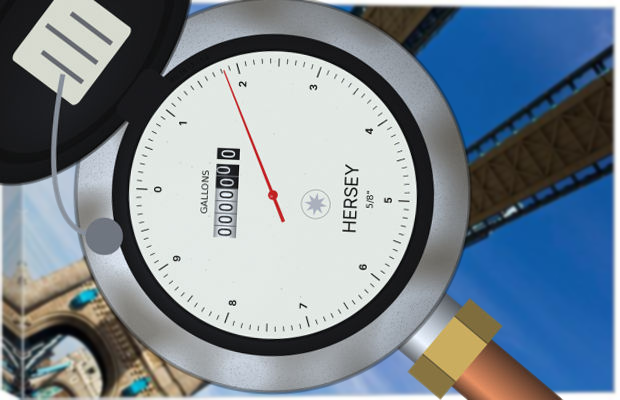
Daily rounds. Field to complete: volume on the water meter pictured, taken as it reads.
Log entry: 1.8 gal
